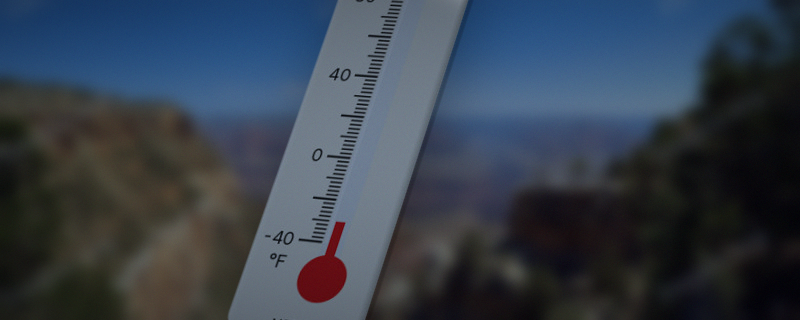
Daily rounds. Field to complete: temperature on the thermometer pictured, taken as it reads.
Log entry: -30 °F
